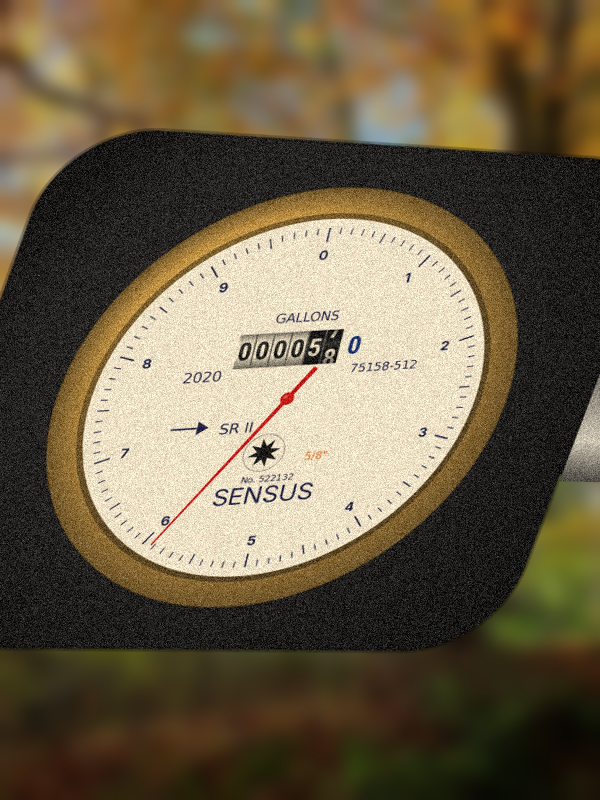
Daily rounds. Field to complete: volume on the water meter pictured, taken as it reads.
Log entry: 575.9 gal
